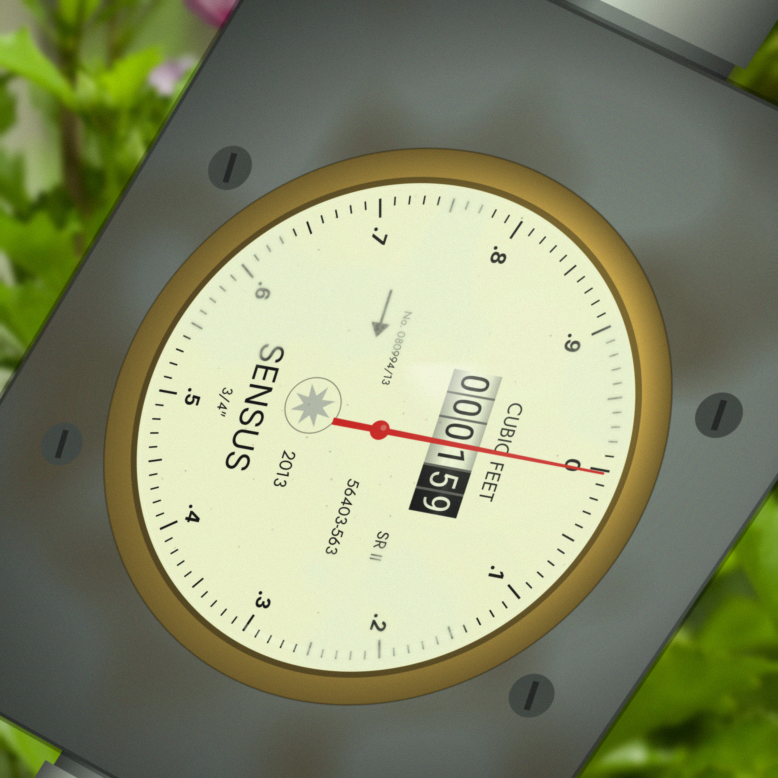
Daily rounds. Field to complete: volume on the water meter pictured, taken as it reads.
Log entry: 159.00 ft³
